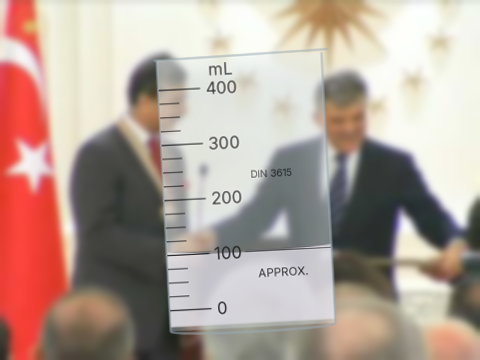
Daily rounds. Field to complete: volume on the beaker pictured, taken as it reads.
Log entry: 100 mL
